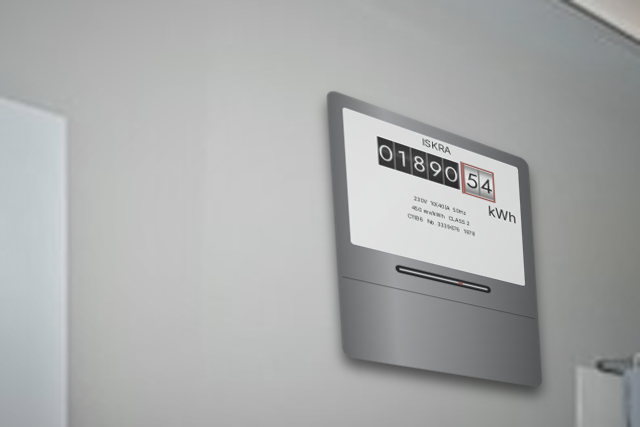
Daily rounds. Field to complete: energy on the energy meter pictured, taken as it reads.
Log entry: 1890.54 kWh
